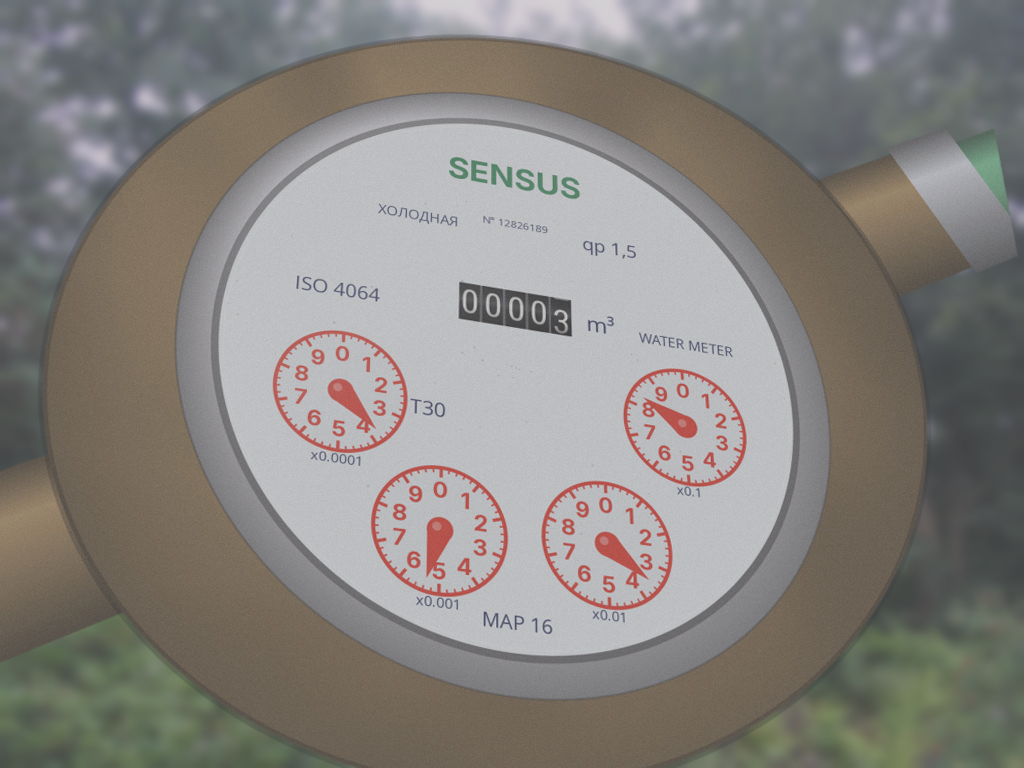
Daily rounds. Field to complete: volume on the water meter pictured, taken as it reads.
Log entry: 2.8353 m³
